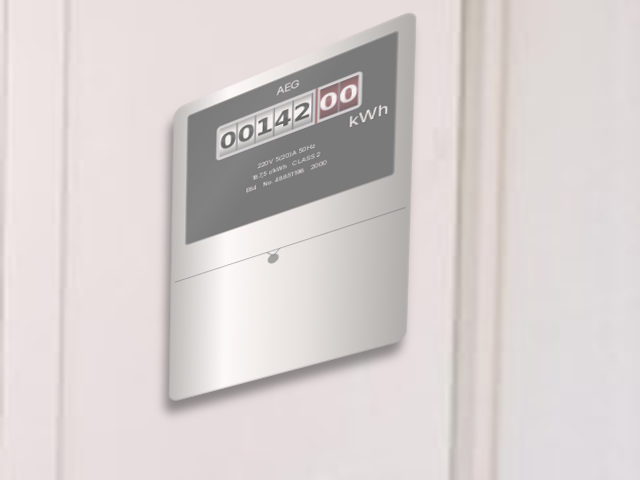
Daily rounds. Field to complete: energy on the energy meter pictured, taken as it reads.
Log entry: 142.00 kWh
